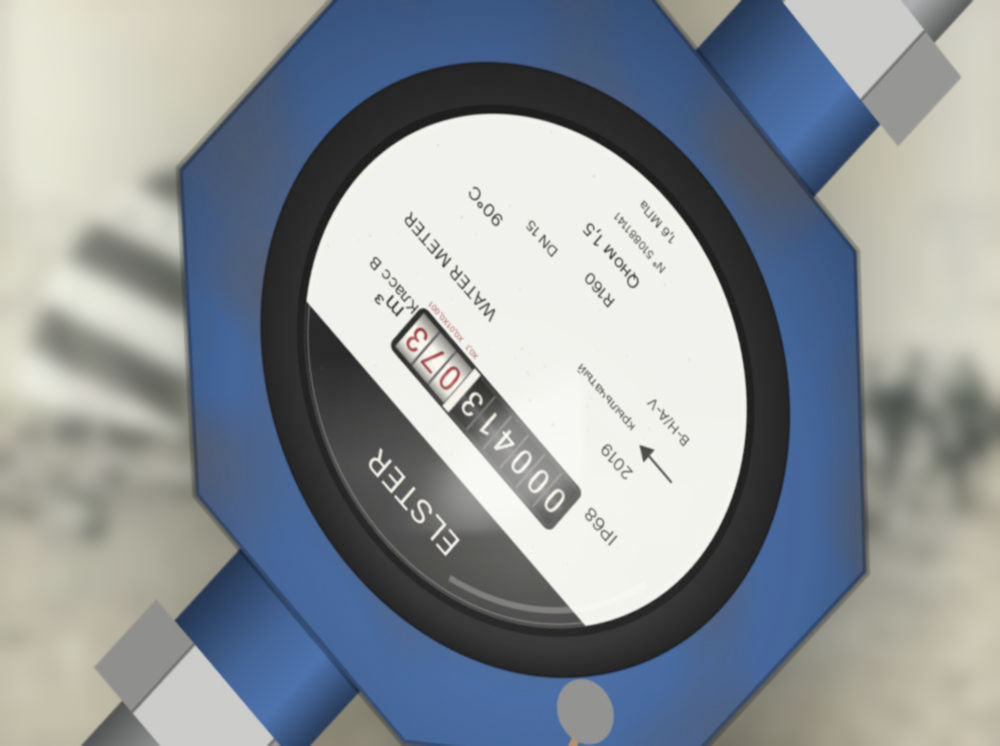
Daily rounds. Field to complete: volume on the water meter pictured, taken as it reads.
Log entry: 413.073 m³
